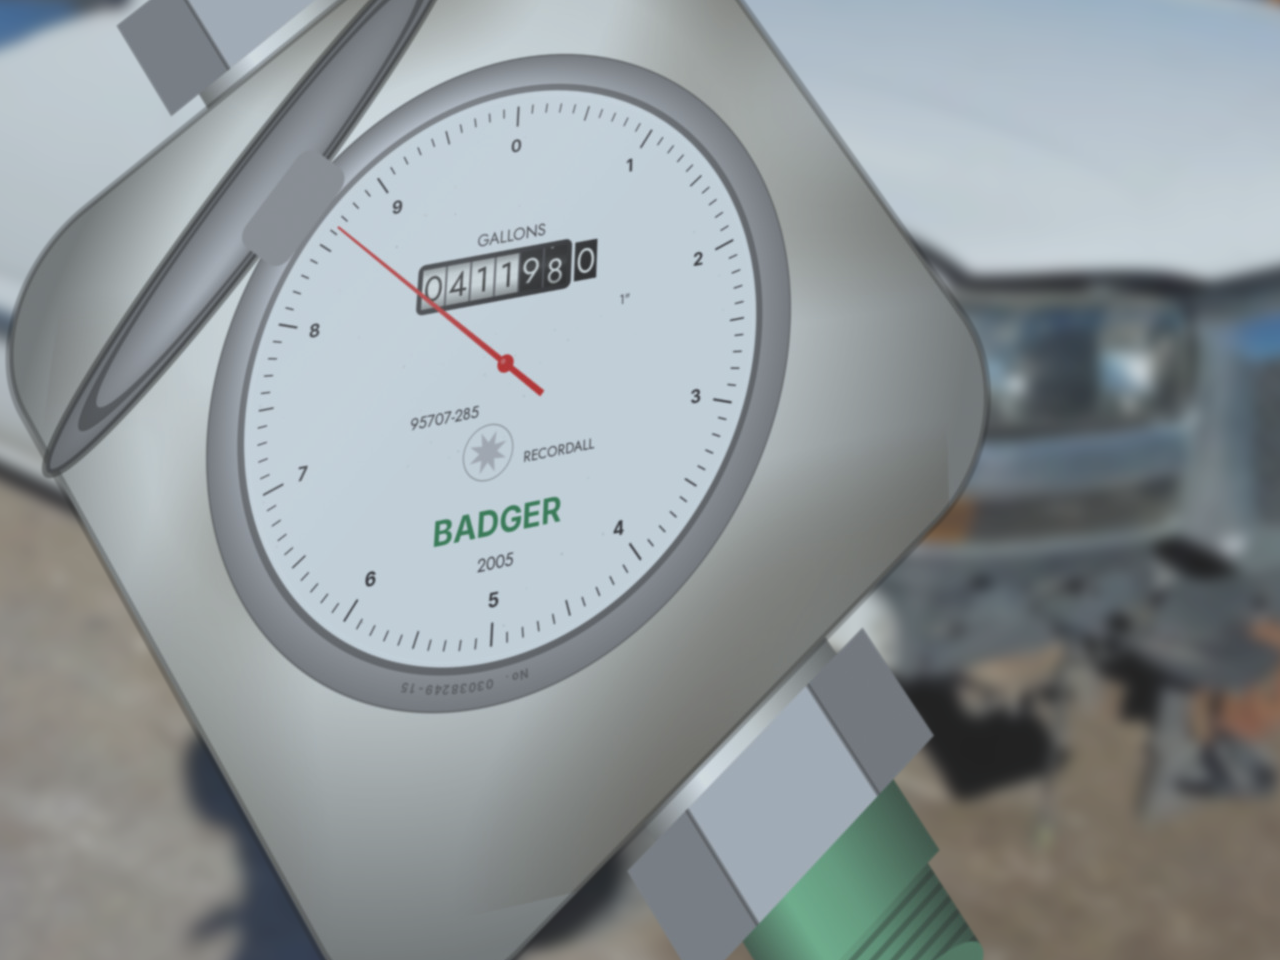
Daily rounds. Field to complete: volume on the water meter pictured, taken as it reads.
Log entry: 411978.6 gal
